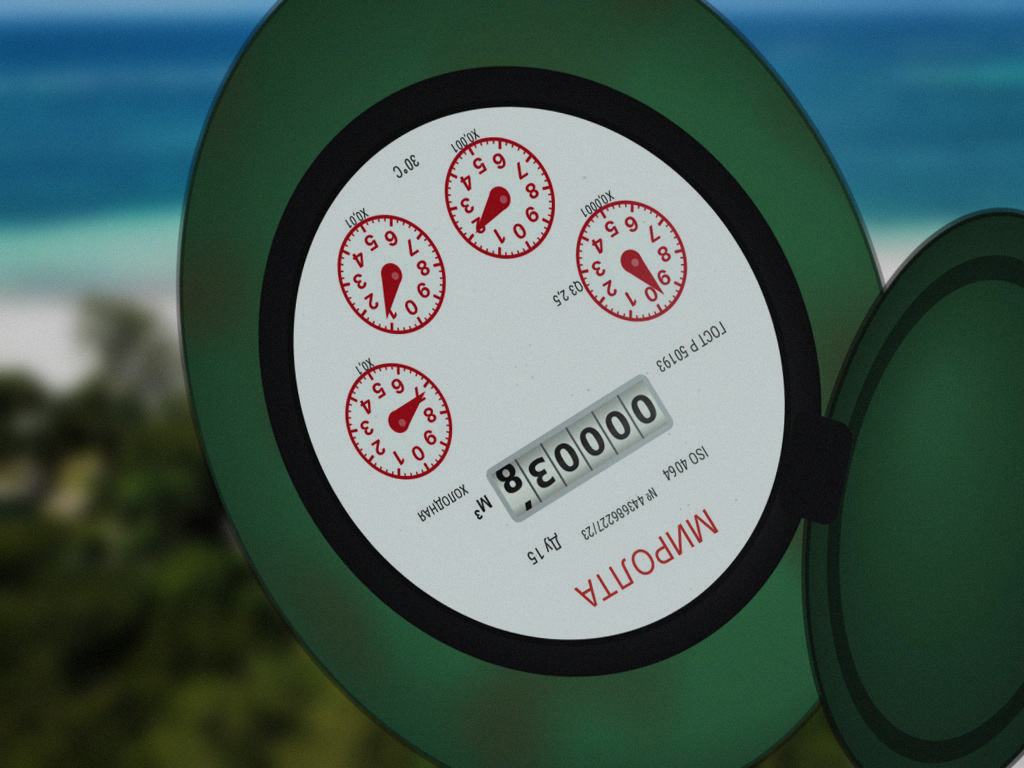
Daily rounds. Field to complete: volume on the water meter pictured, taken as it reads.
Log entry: 37.7119 m³
